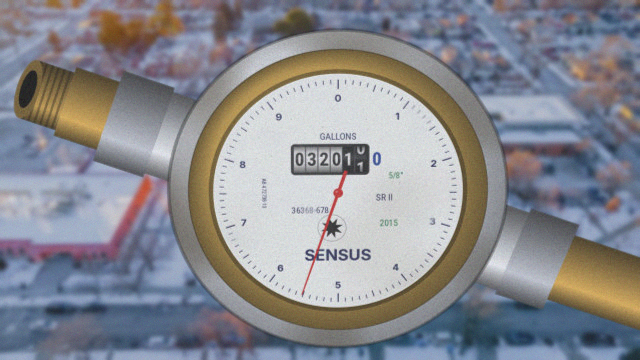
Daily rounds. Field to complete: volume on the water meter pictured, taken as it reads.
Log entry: 320105.5 gal
